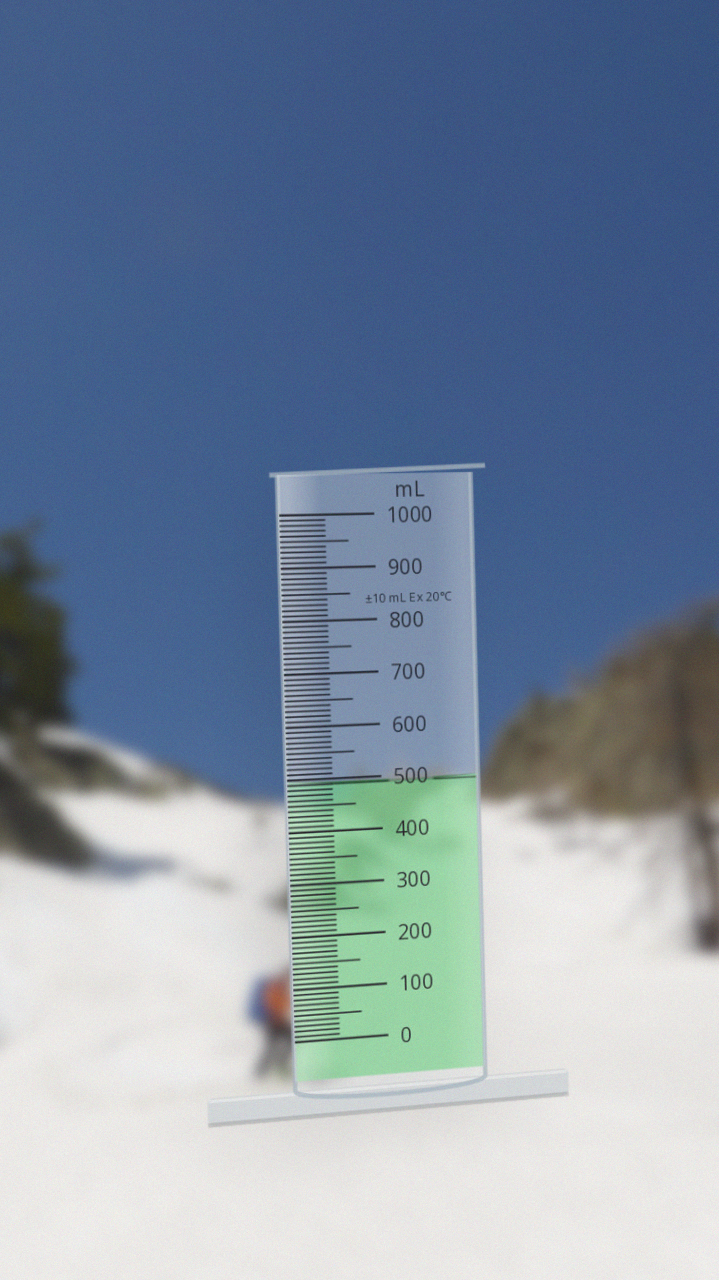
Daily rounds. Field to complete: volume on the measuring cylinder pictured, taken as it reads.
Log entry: 490 mL
